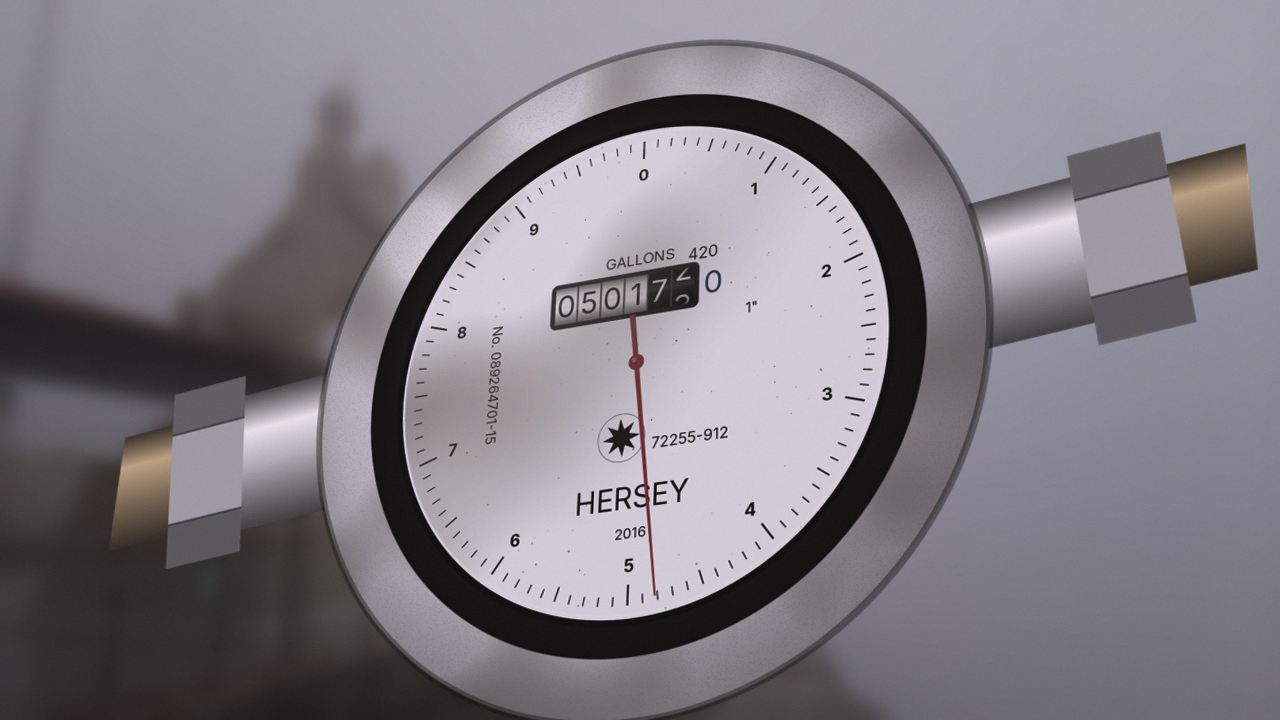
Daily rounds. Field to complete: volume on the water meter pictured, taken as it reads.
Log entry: 501724.8 gal
